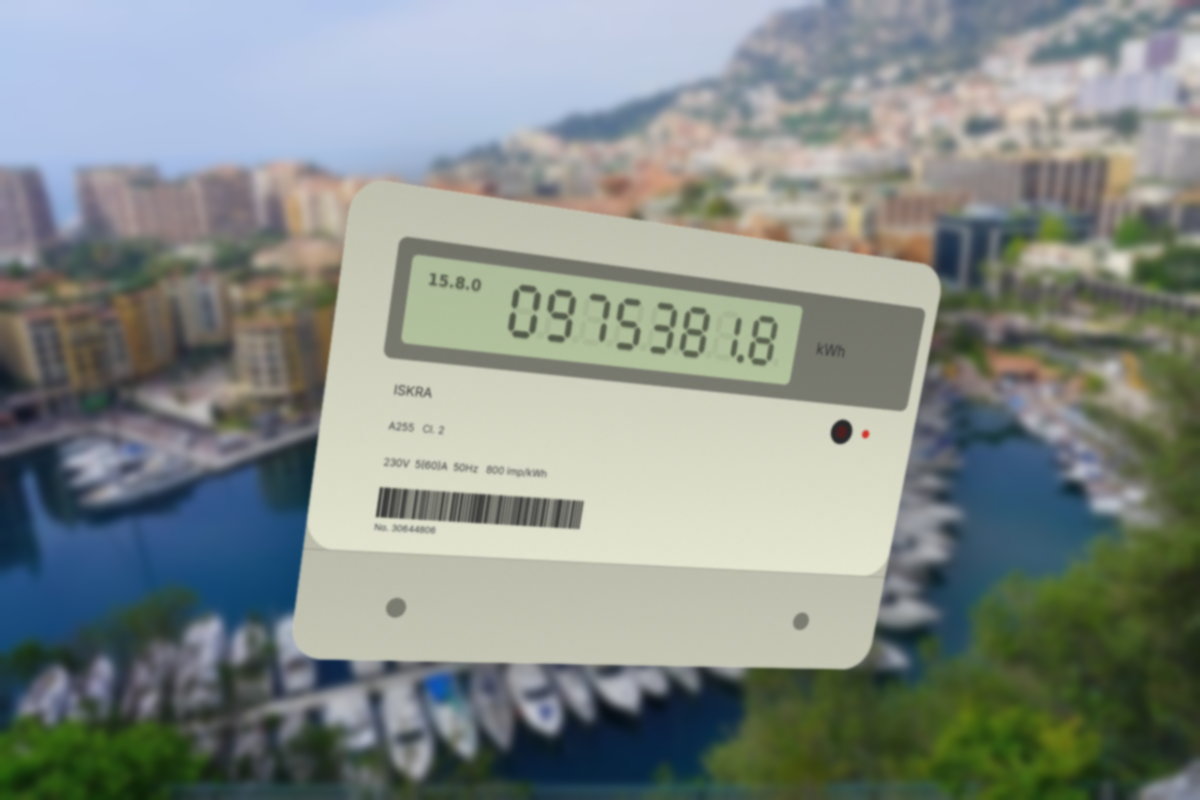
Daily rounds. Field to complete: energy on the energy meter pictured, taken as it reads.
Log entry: 975381.8 kWh
